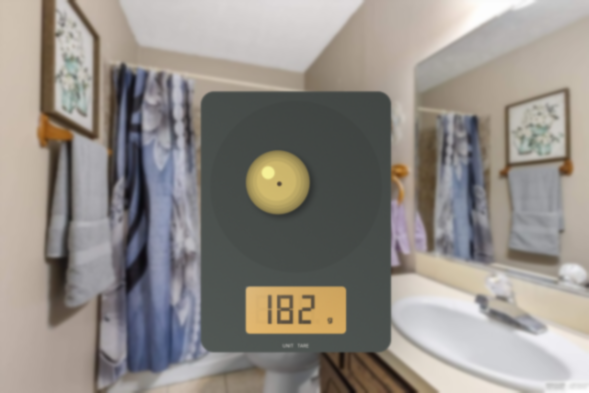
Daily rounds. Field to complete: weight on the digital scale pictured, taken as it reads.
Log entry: 182 g
